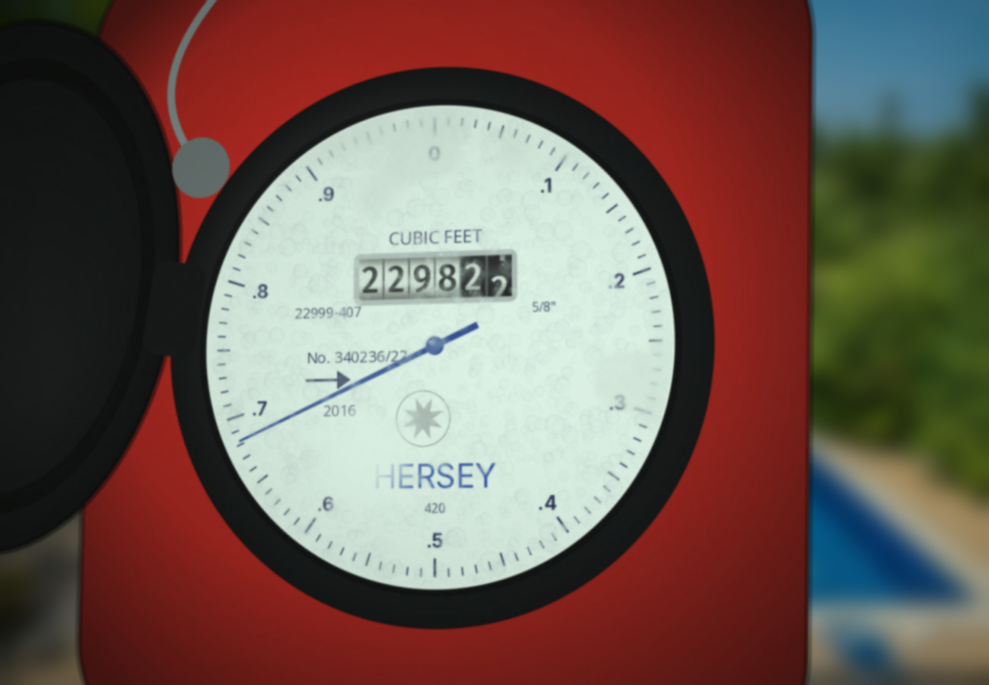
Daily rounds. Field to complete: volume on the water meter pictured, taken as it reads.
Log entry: 229821.68 ft³
